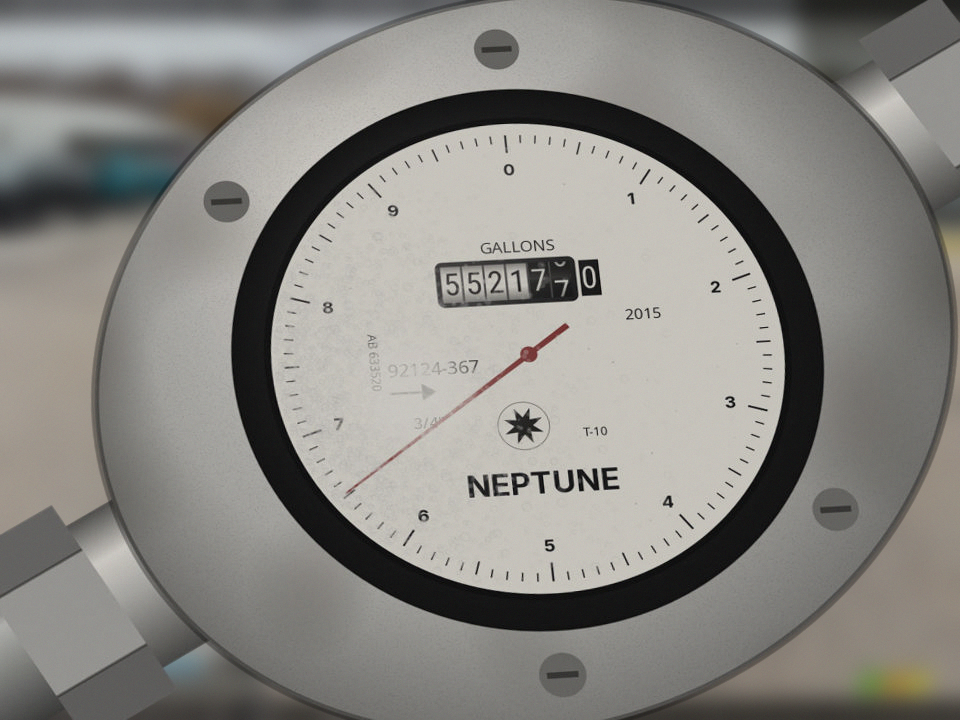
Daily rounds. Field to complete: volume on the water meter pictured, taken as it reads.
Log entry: 5521766.5 gal
